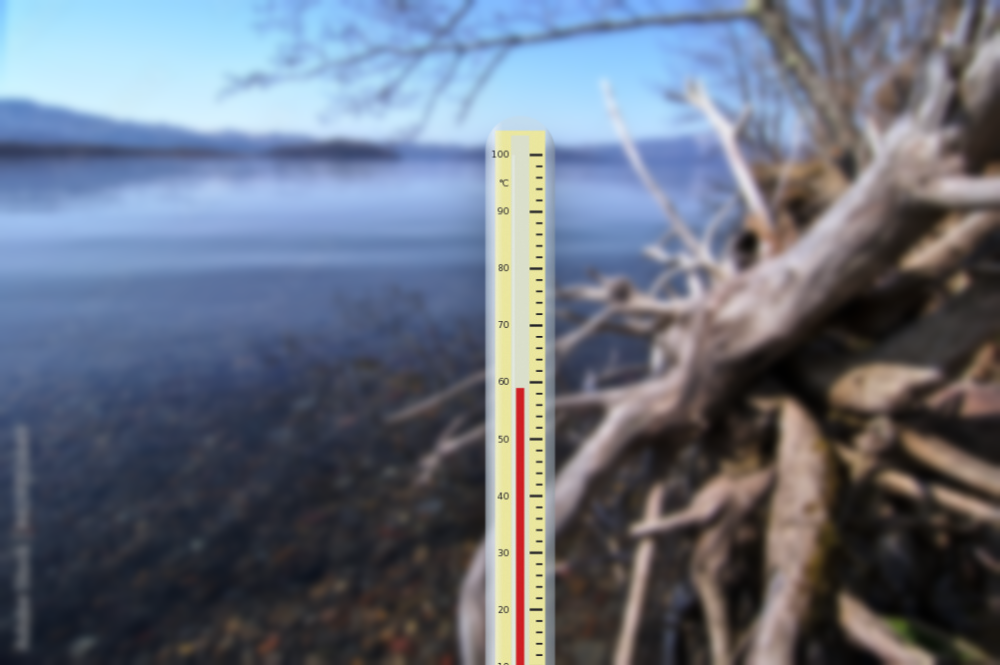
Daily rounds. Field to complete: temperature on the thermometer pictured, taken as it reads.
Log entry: 59 °C
